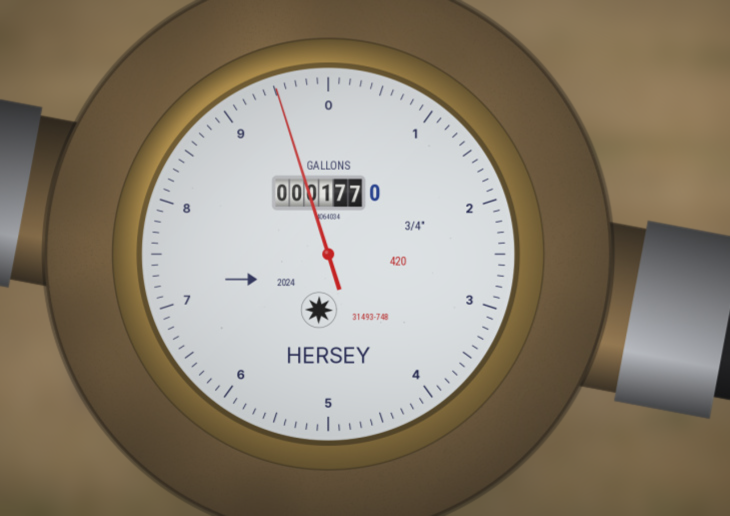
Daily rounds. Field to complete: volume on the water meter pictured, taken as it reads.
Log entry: 1769.5 gal
